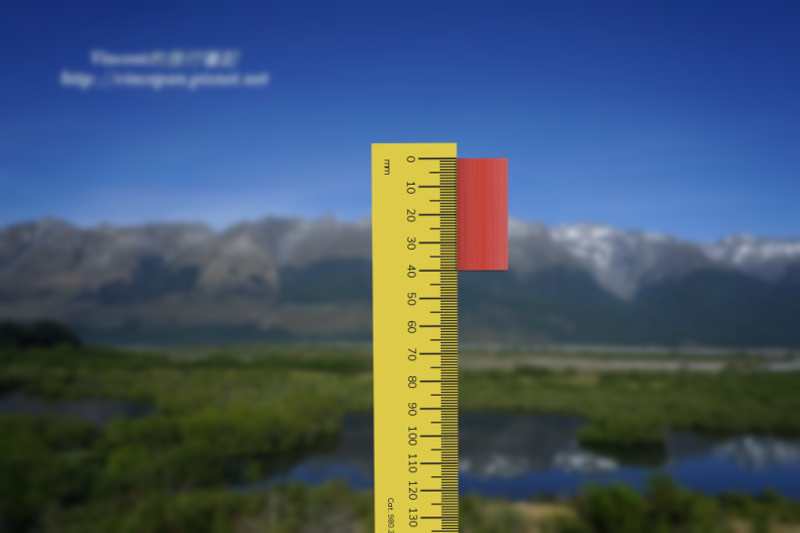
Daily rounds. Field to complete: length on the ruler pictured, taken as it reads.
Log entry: 40 mm
